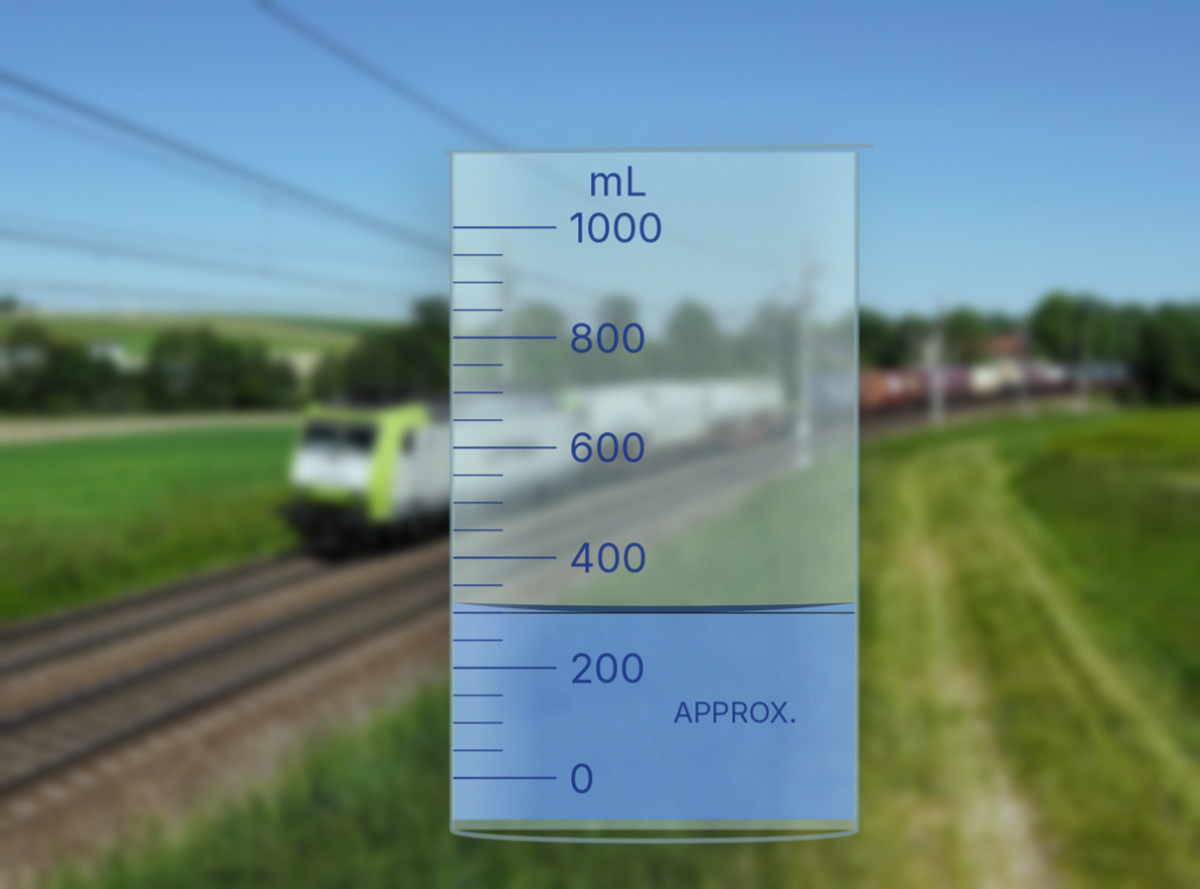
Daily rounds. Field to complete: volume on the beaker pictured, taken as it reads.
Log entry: 300 mL
